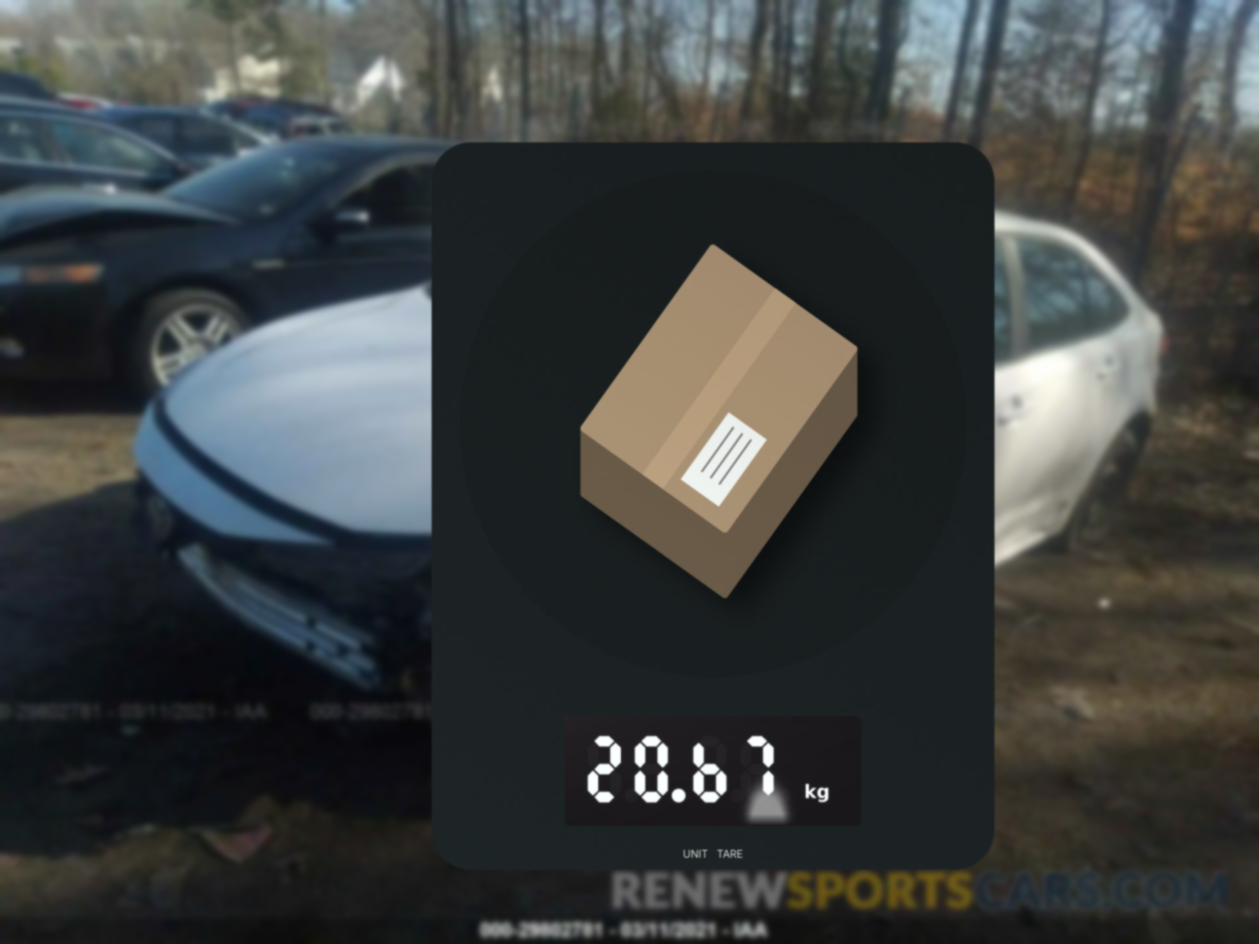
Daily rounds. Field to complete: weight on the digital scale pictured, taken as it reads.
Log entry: 20.67 kg
